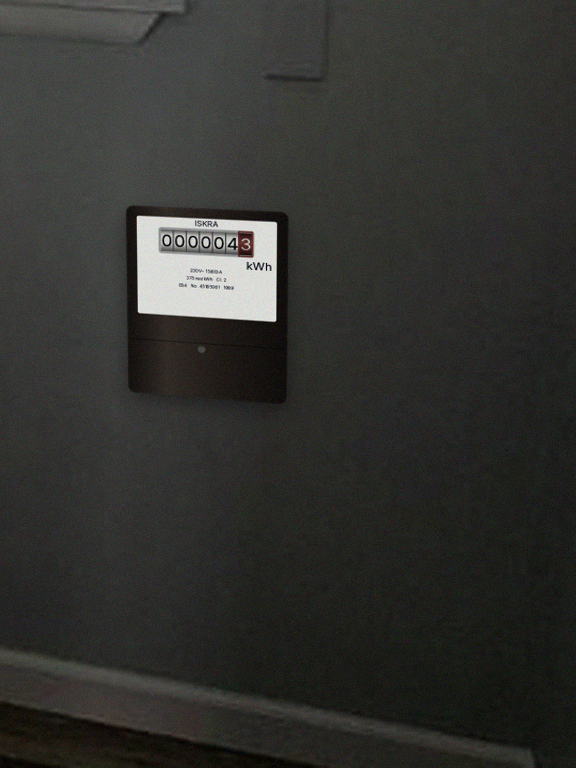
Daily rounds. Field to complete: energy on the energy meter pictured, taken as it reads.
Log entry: 4.3 kWh
